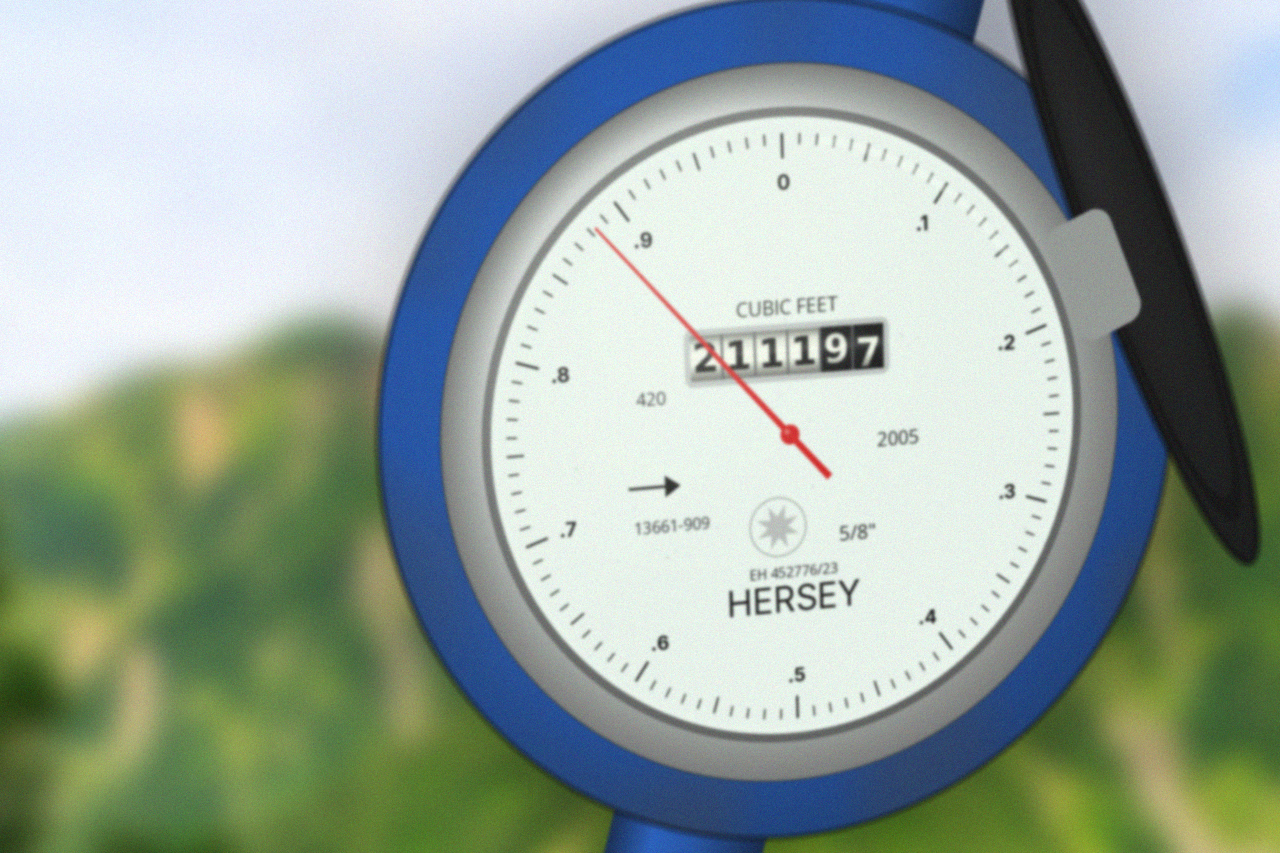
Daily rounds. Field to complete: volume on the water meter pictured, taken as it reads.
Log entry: 211196.88 ft³
